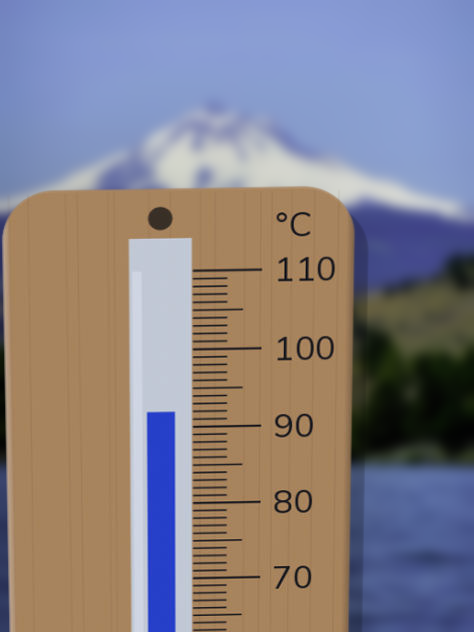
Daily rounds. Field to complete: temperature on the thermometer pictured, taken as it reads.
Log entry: 92 °C
